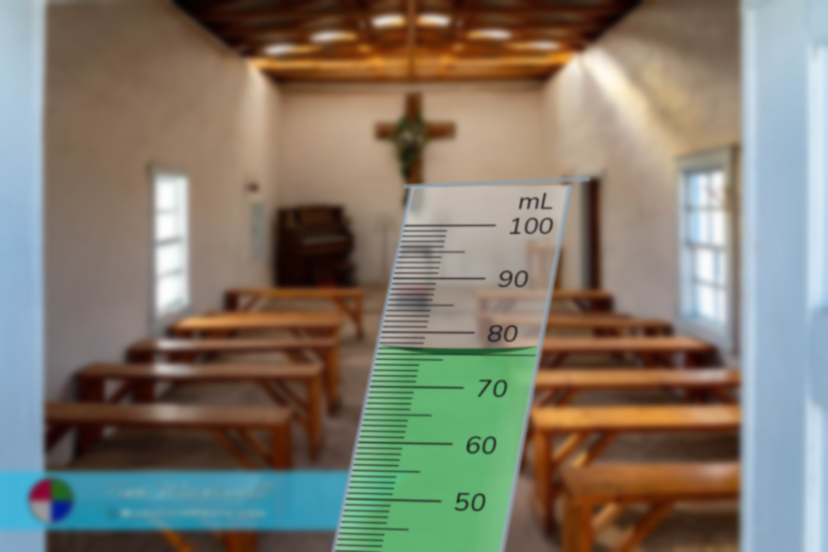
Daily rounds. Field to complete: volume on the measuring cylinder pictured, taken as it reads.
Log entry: 76 mL
